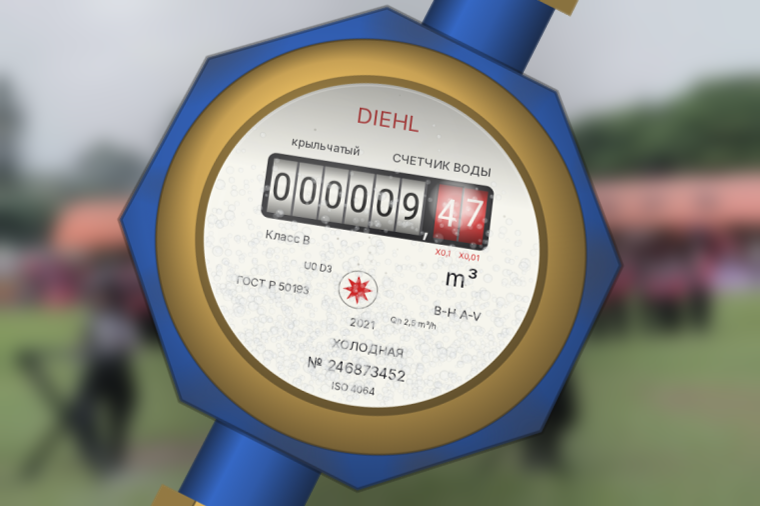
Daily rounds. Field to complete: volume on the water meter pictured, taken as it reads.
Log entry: 9.47 m³
